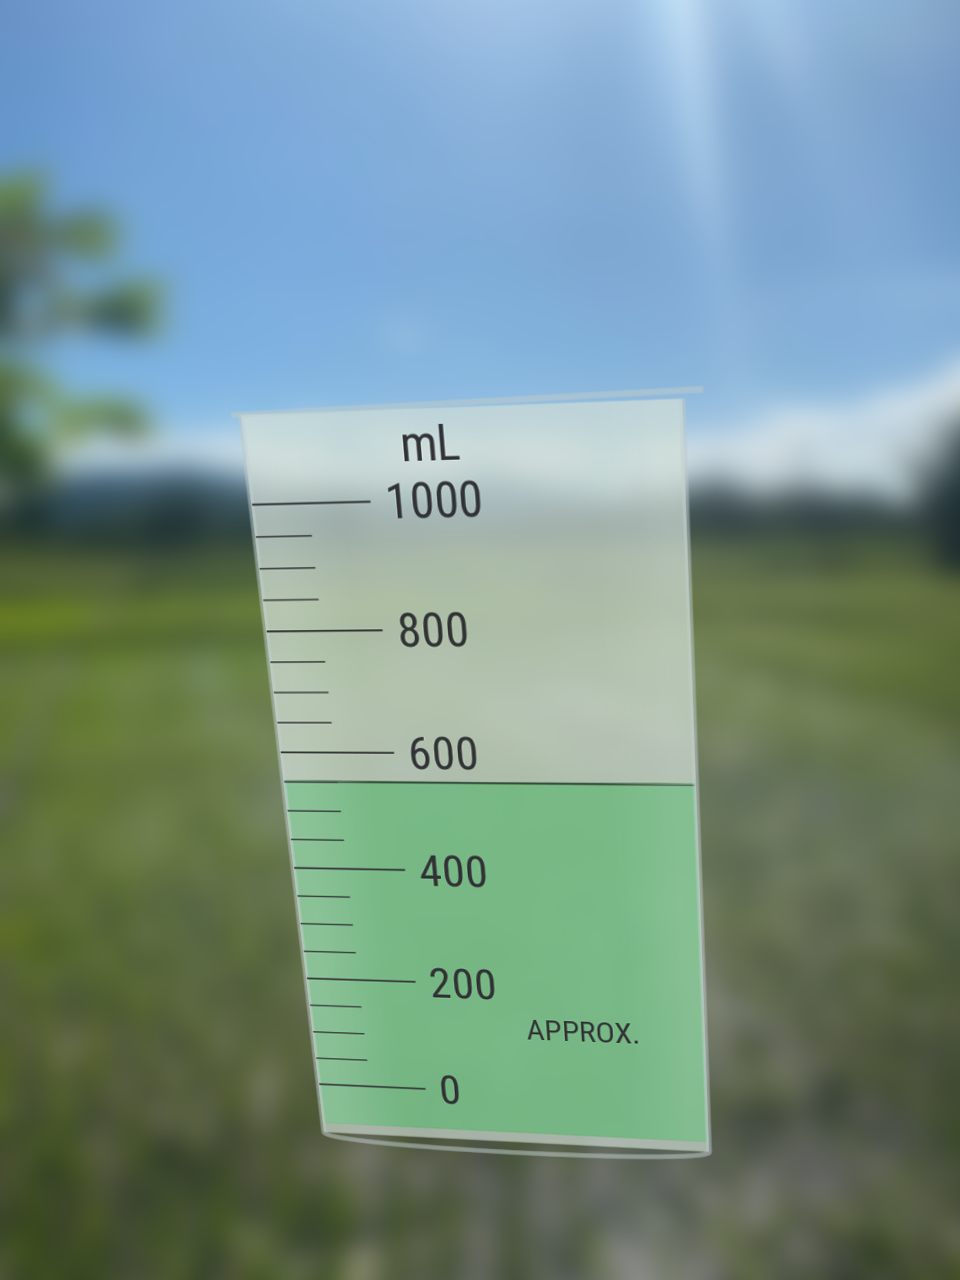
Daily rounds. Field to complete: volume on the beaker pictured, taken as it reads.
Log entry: 550 mL
